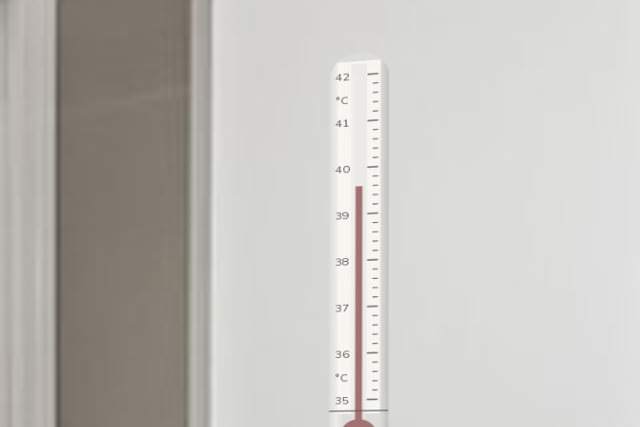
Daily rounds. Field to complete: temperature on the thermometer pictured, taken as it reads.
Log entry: 39.6 °C
